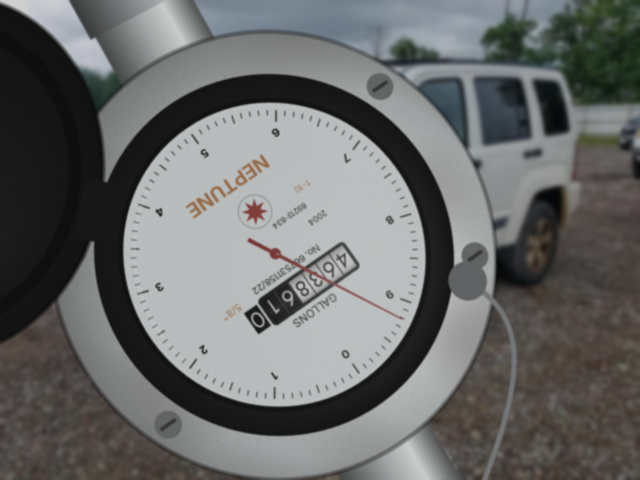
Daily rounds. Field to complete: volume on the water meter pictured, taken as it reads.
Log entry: 4638609.2 gal
